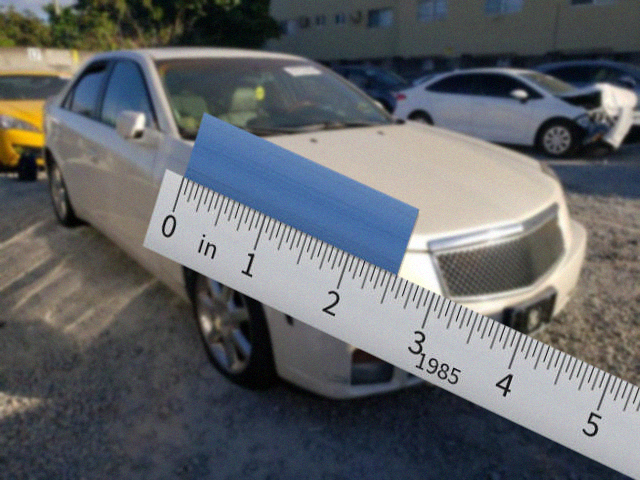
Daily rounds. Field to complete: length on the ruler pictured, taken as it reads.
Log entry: 2.5625 in
